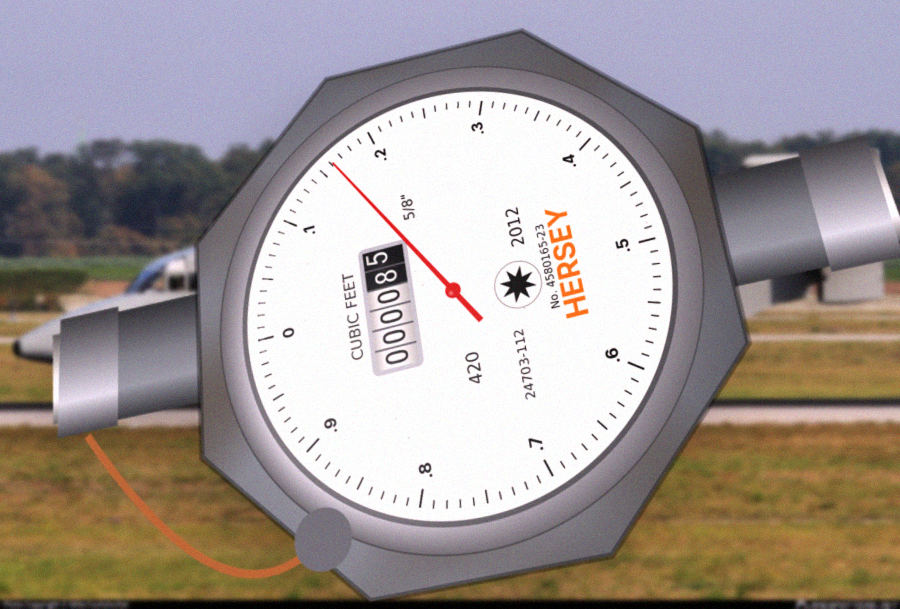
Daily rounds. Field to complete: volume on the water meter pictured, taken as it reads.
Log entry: 85.16 ft³
